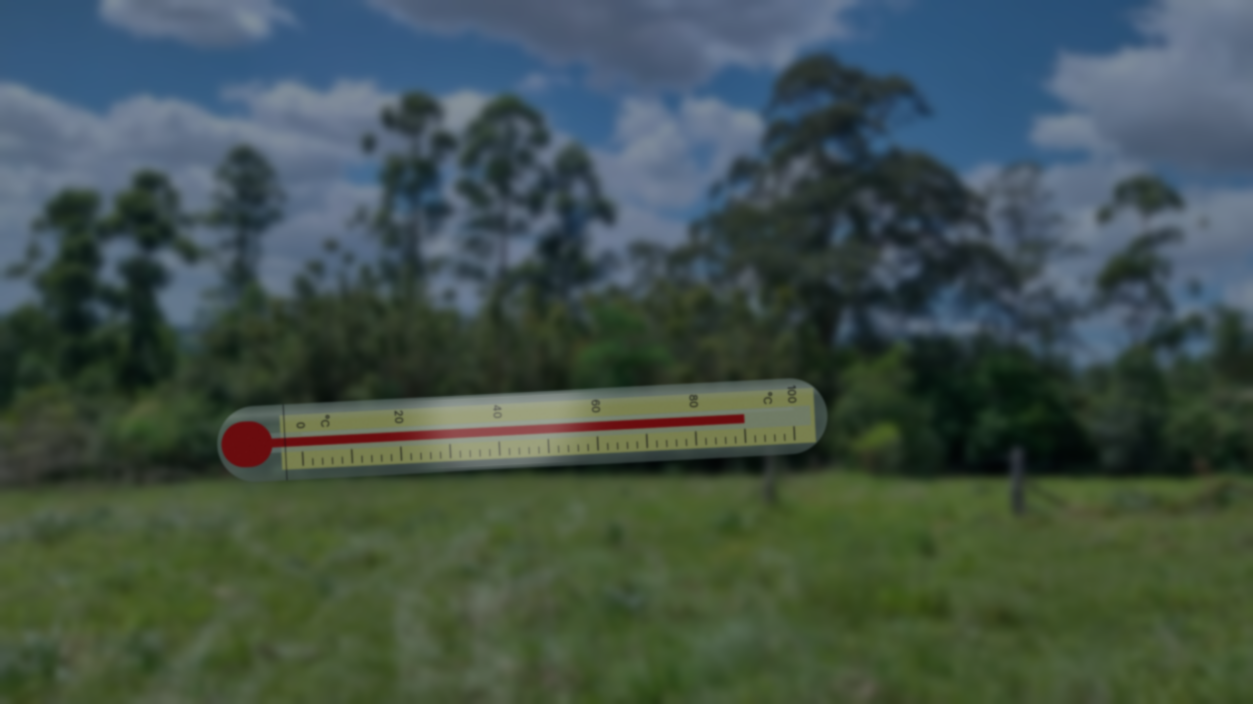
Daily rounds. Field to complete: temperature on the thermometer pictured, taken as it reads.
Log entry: 90 °C
